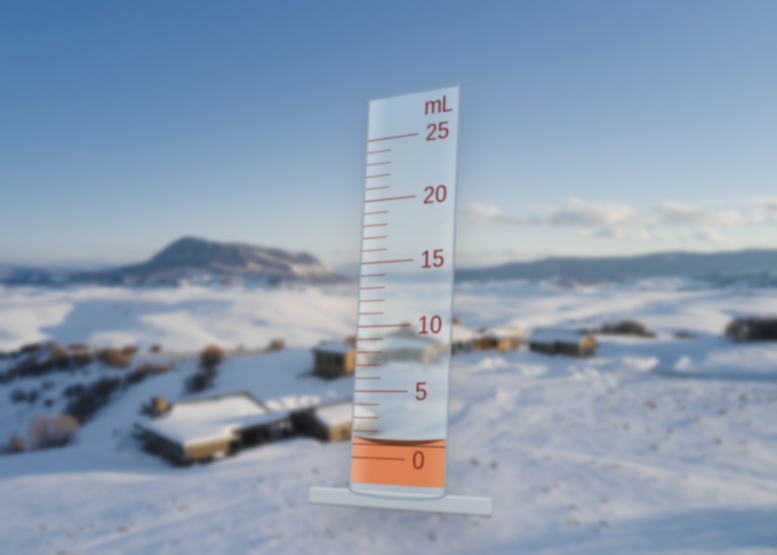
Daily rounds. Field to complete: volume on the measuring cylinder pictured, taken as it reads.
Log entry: 1 mL
